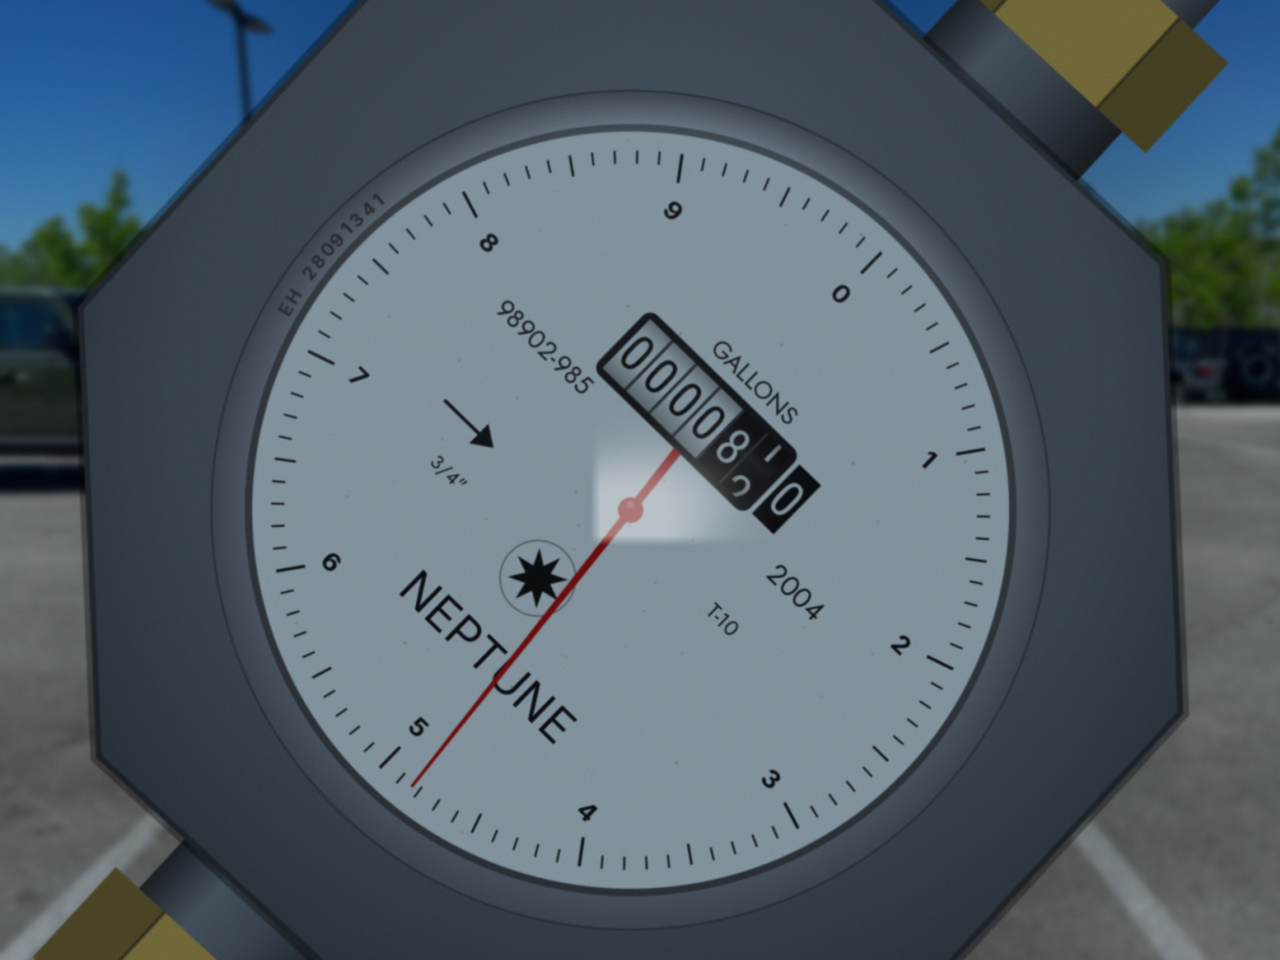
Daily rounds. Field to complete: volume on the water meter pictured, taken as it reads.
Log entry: 814.8 gal
